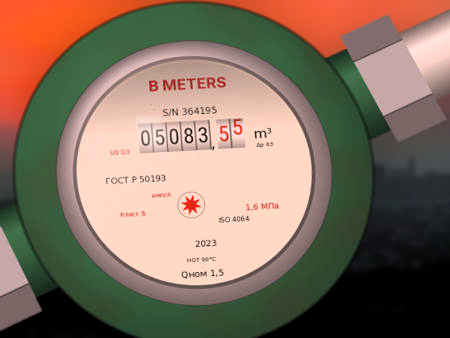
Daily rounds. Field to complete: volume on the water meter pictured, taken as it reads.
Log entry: 5083.55 m³
